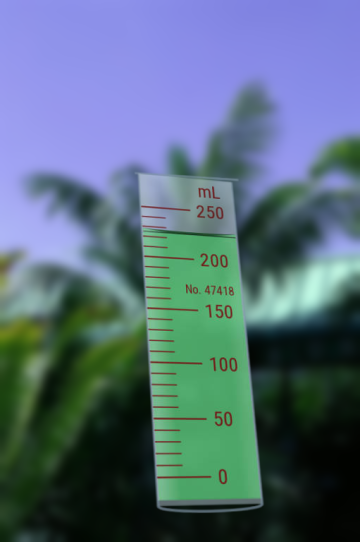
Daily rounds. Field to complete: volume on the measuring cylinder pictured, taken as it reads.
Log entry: 225 mL
